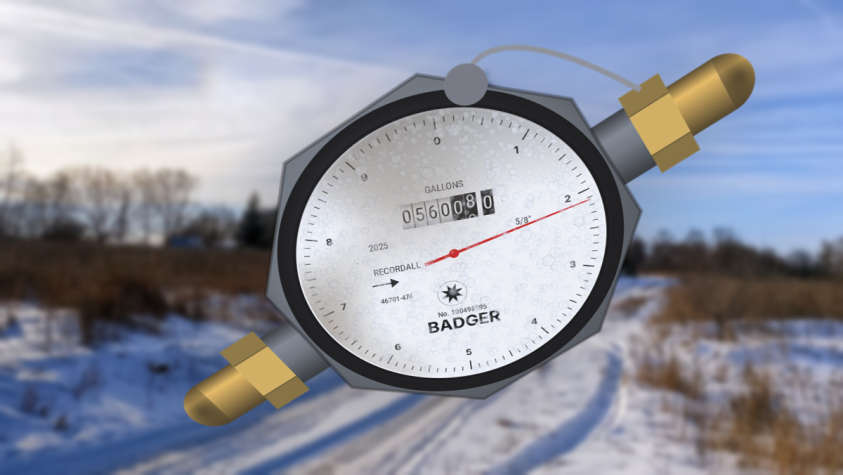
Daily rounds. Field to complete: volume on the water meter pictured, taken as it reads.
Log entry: 560082.1 gal
